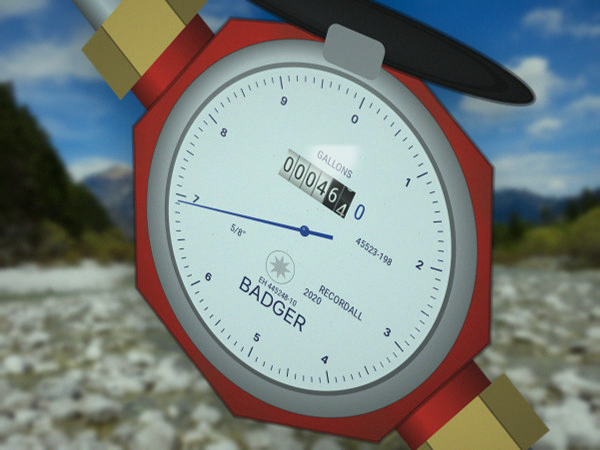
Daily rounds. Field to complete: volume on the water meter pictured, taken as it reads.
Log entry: 4636.9 gal
